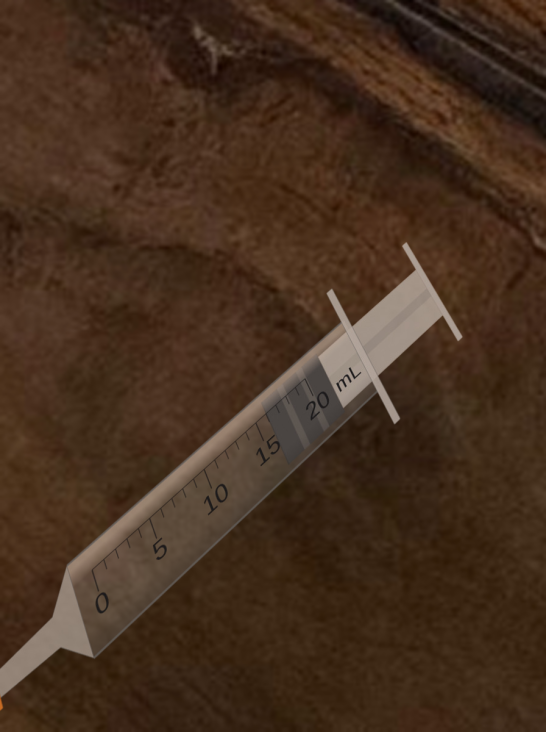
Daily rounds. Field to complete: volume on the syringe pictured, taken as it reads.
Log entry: 16 mL
